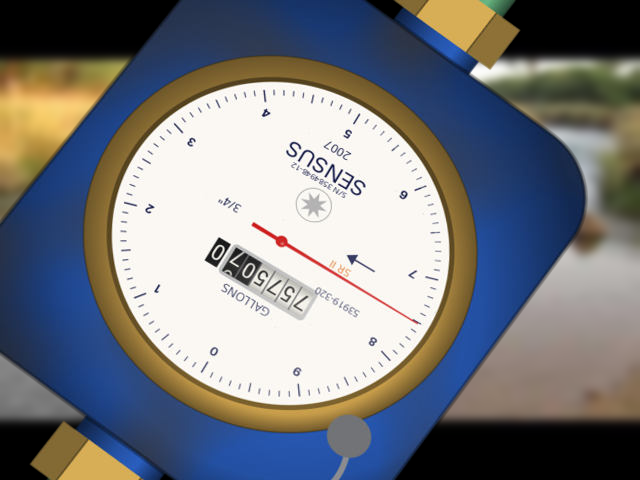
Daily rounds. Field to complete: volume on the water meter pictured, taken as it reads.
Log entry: 7575067.5 gal
